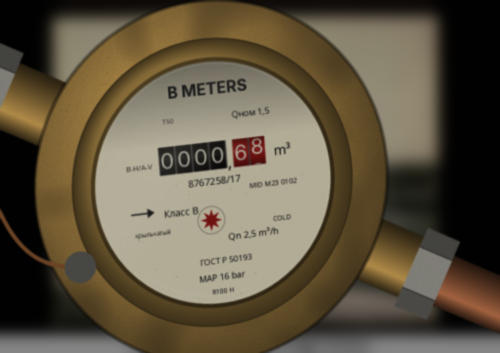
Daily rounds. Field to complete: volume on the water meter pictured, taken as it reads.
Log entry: 0.68 m³
